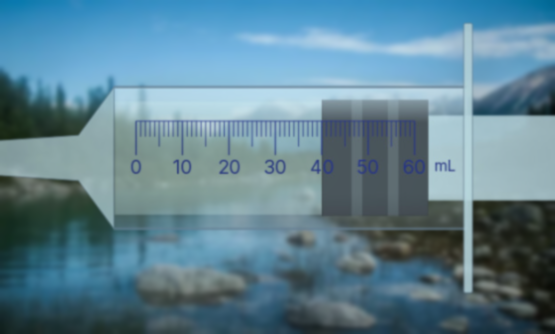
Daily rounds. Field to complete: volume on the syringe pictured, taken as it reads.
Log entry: 40 mL
